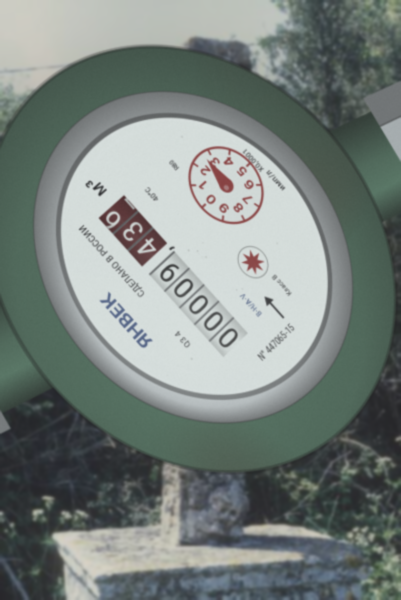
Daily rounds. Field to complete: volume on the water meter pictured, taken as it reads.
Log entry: 9.4362 m³
